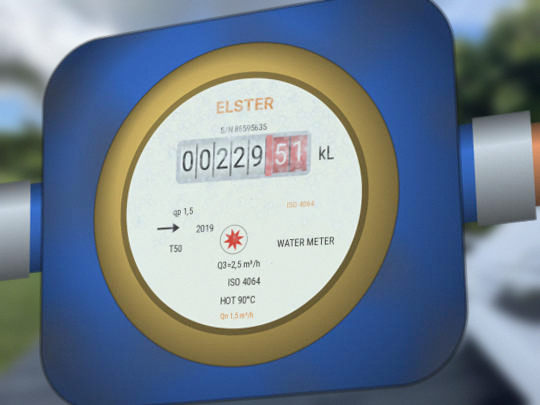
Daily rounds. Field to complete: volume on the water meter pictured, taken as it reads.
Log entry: 229.51 kL
